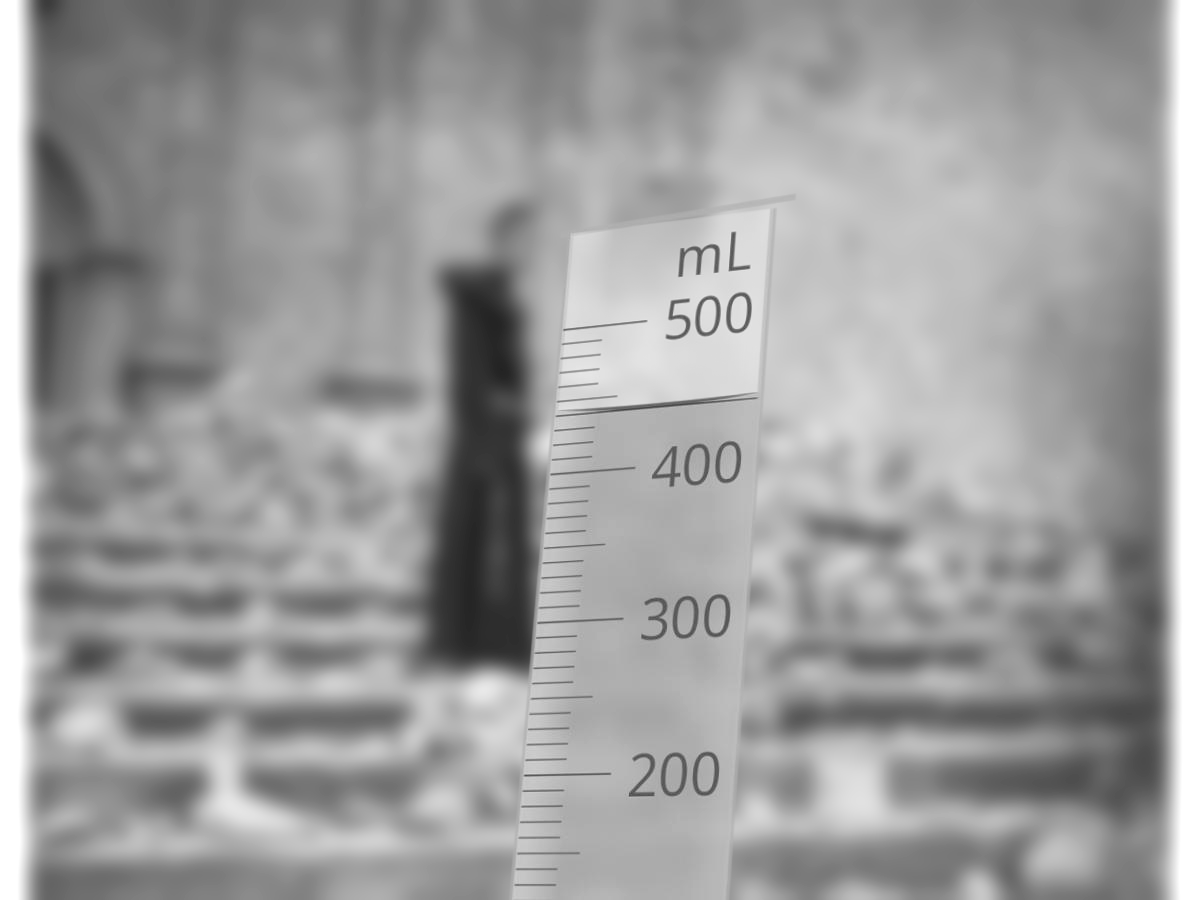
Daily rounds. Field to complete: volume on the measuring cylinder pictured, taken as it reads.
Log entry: 440 mL
